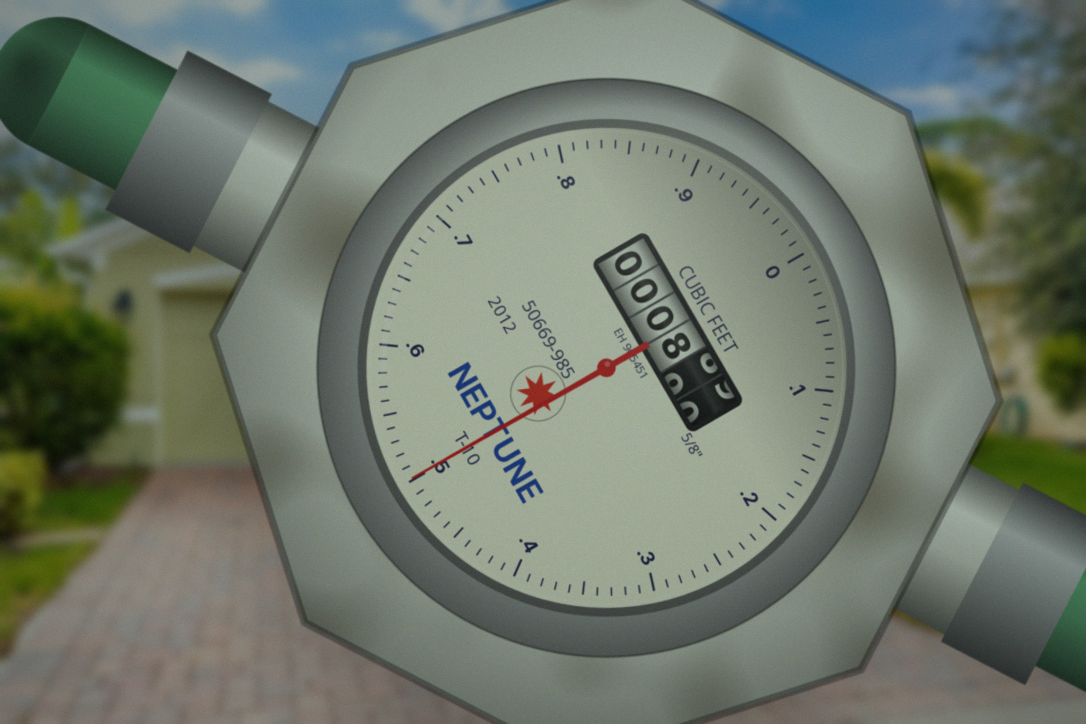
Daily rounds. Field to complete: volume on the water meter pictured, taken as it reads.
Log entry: 889.50 ft³
